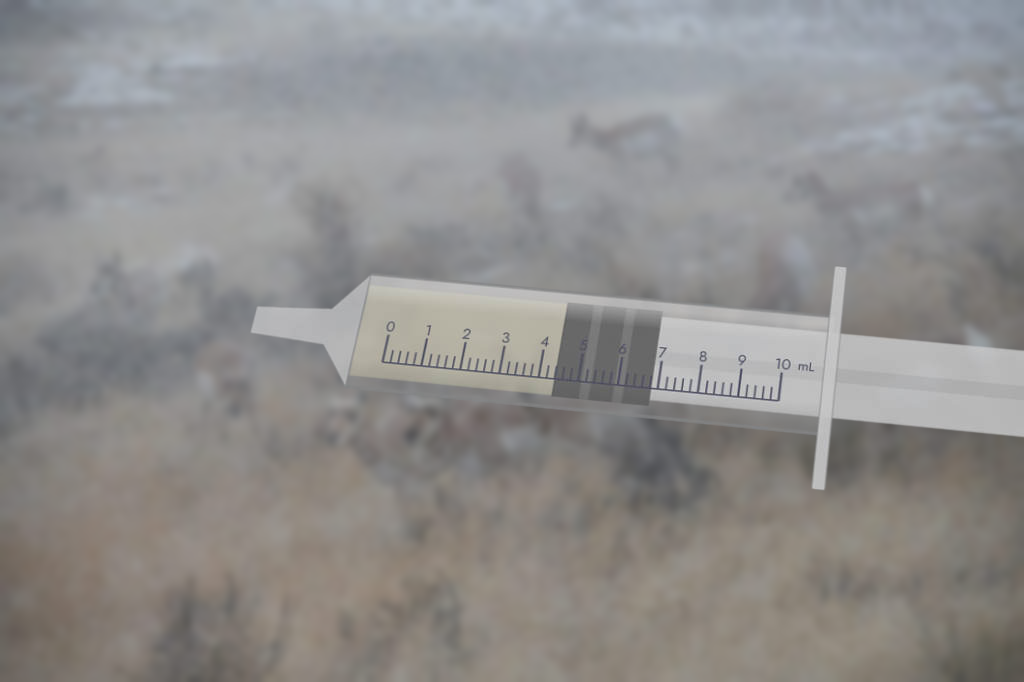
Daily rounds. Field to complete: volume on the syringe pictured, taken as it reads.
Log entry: 4.4 mL
